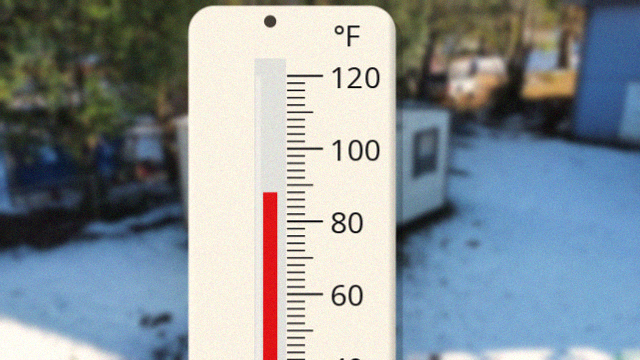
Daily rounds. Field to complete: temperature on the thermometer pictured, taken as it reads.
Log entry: 88 °F
